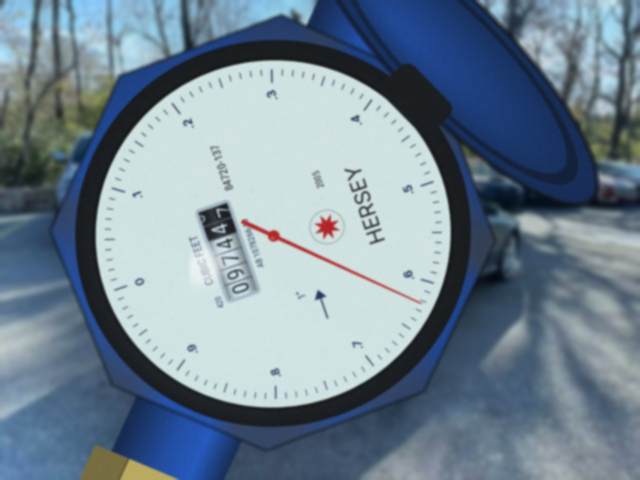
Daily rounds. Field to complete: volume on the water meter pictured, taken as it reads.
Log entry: 97446.62 ft³
